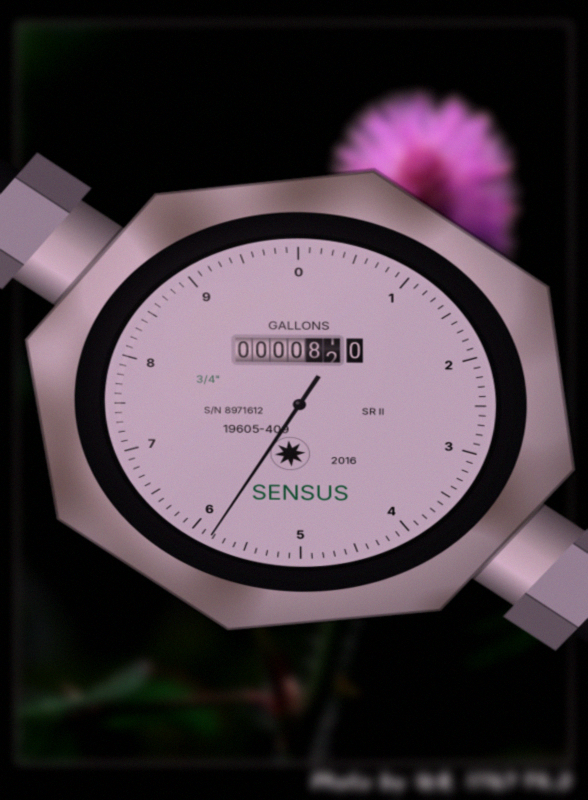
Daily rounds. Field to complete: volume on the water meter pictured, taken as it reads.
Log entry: 815.8 gal
